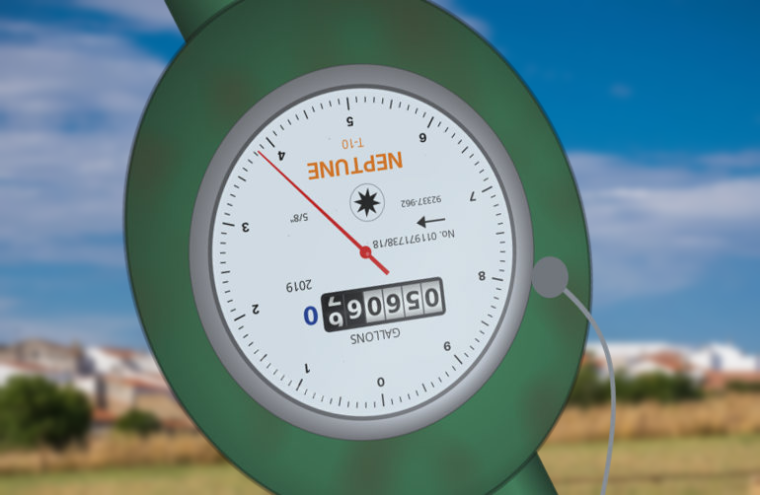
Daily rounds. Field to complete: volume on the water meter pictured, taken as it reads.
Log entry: 560663.8 gal
